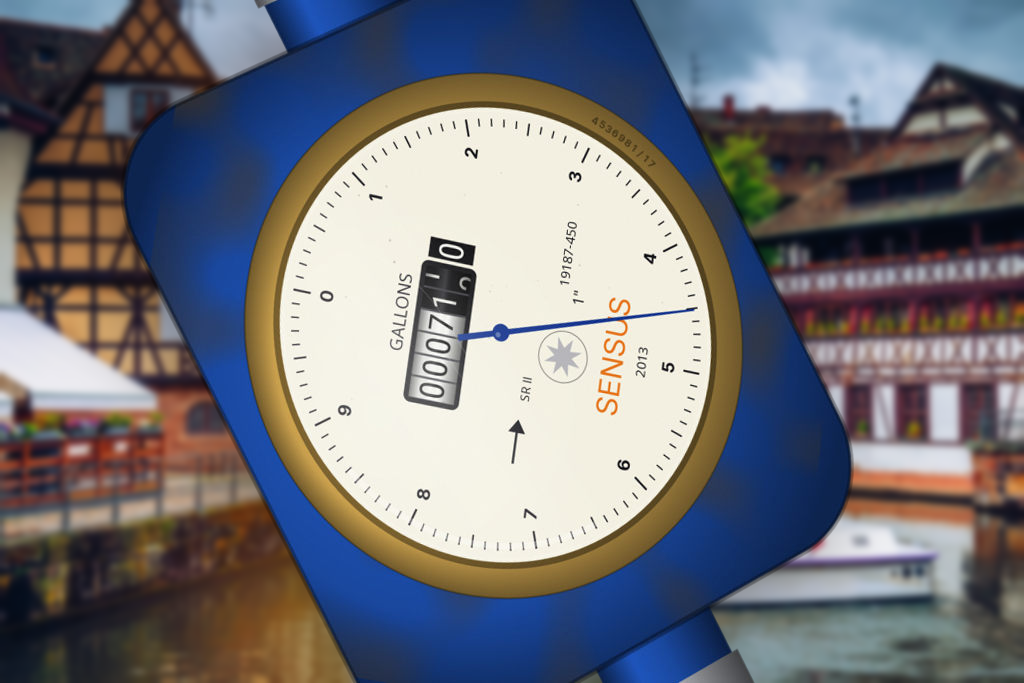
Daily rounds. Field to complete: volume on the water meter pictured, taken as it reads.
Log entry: 7114.5 gal
